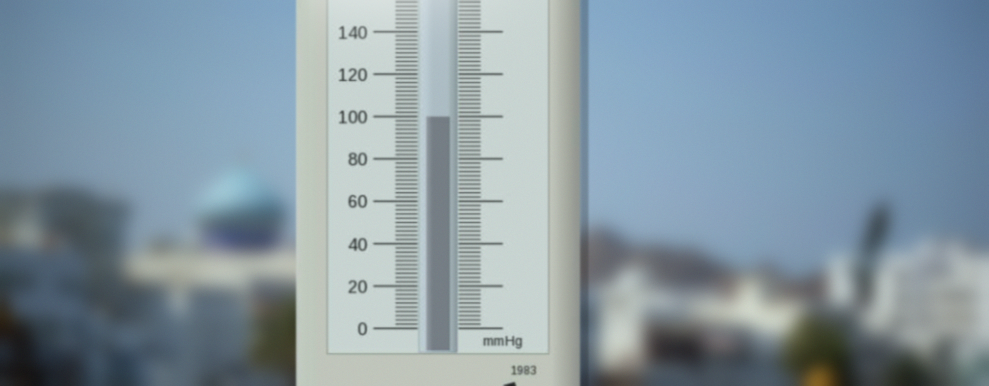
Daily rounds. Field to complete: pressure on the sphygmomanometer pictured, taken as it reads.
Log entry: 100 mmHg
